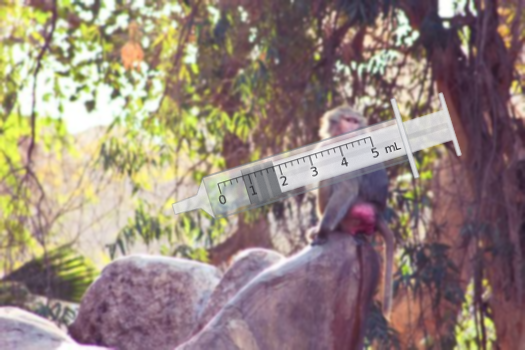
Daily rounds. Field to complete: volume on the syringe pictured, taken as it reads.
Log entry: 0.8 mL
